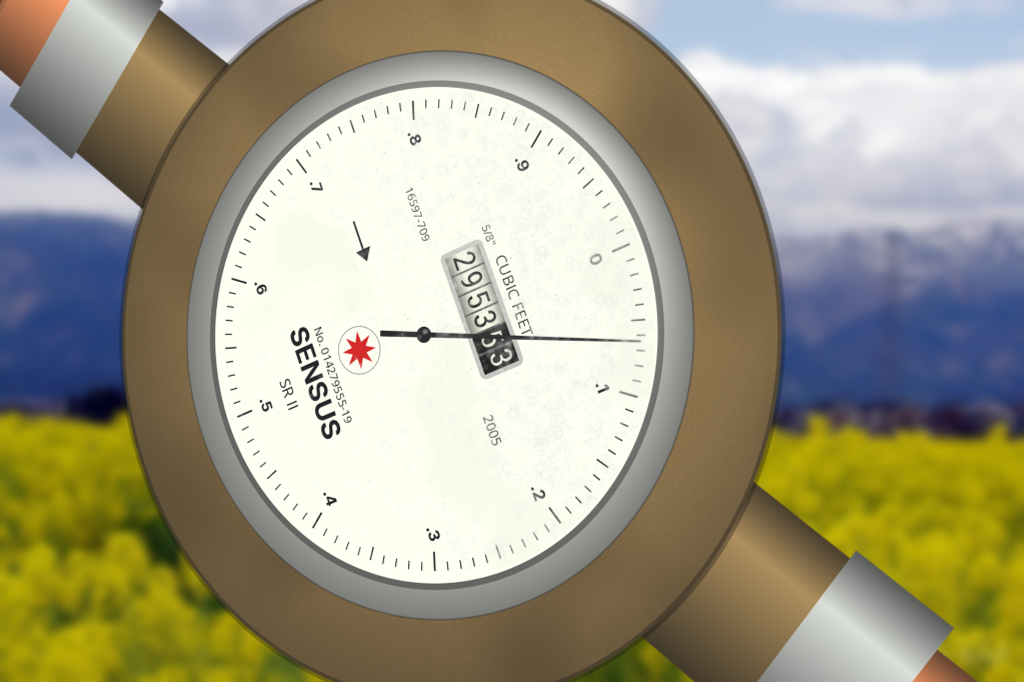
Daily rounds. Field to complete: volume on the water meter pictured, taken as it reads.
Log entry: 295353.06 ft³
